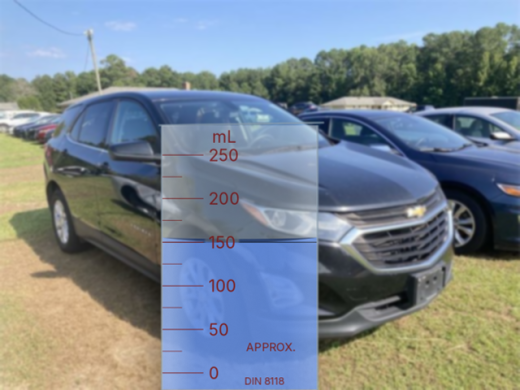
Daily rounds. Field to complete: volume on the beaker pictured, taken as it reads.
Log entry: 150 mL
